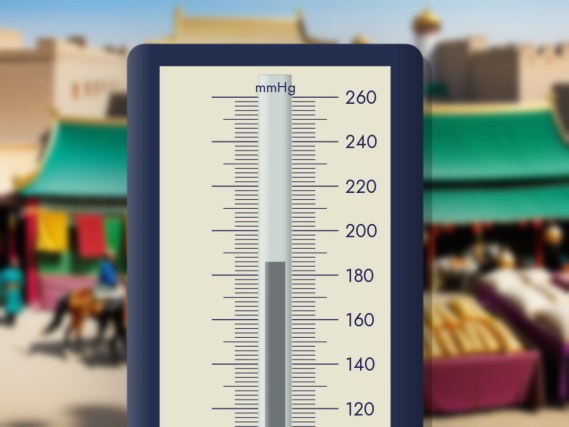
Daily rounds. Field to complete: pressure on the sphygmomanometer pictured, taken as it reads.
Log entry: 186 mmHg
